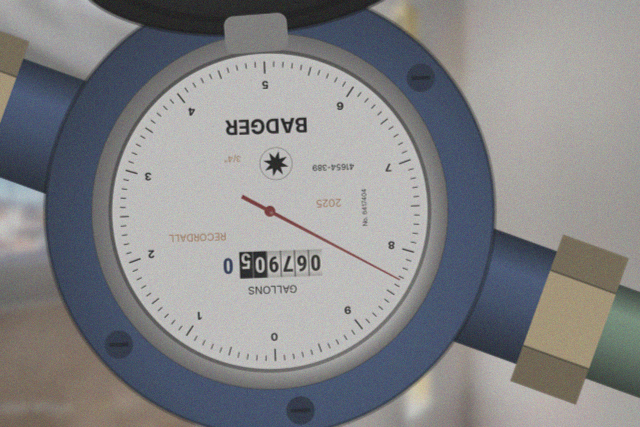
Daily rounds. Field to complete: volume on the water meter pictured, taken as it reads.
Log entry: 679048.3 gal
